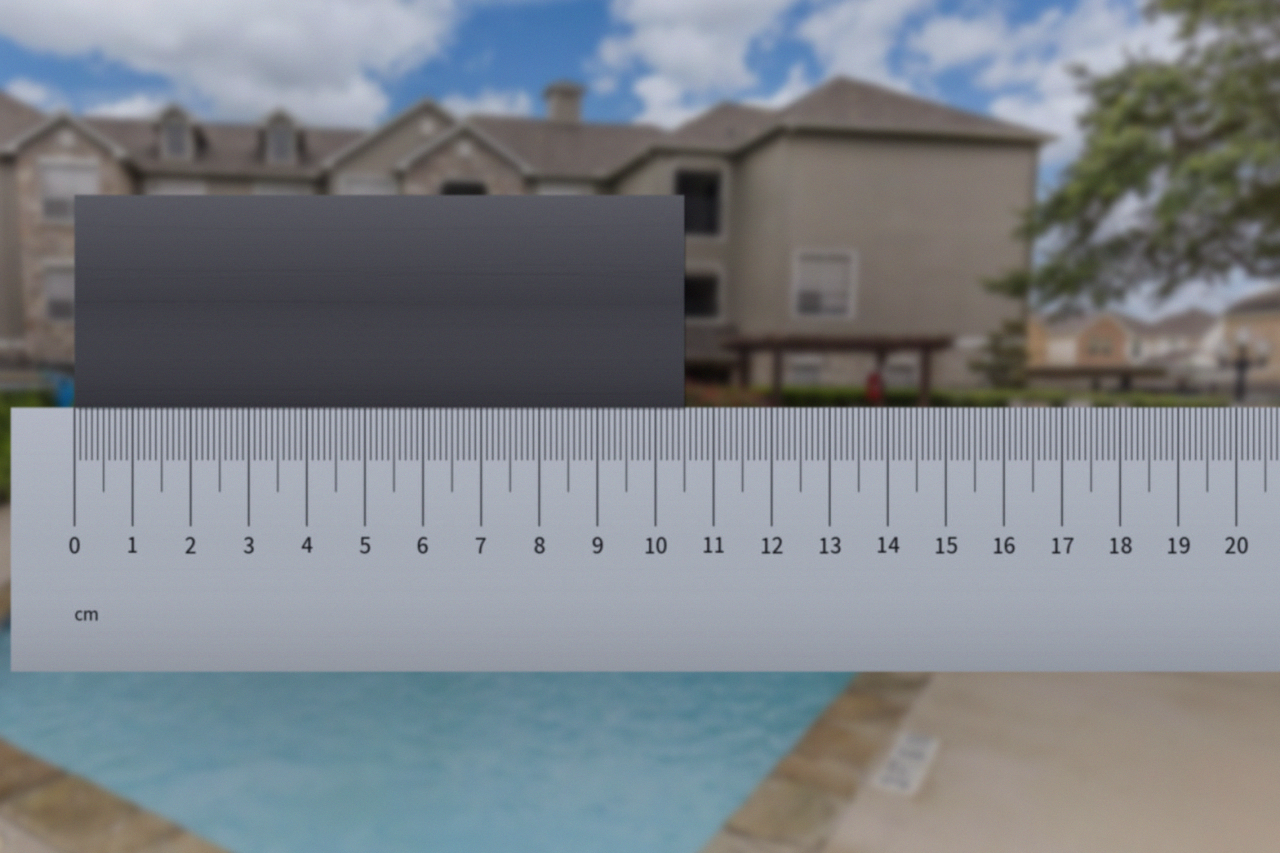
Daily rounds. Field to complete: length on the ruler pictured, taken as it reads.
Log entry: 10.5 cm
